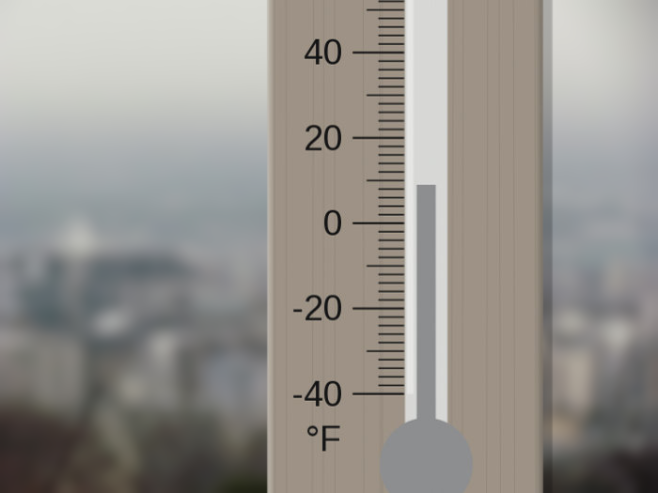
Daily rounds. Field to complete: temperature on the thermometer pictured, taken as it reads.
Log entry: 9 °F
